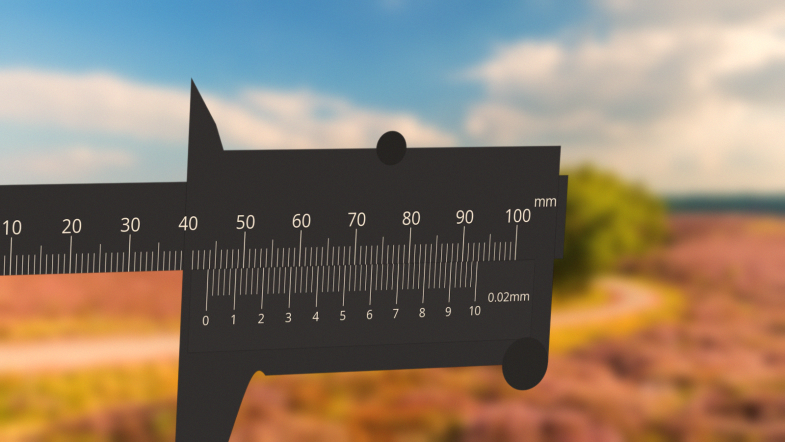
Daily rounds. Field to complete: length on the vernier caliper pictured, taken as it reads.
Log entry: 43.8 mm
